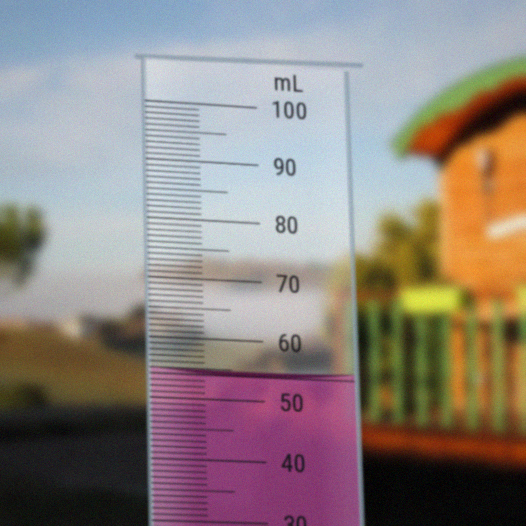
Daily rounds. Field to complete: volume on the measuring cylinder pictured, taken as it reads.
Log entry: 54 mL
